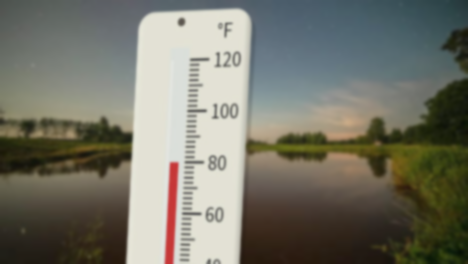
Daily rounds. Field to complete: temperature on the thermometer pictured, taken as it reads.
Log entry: 80 °F
